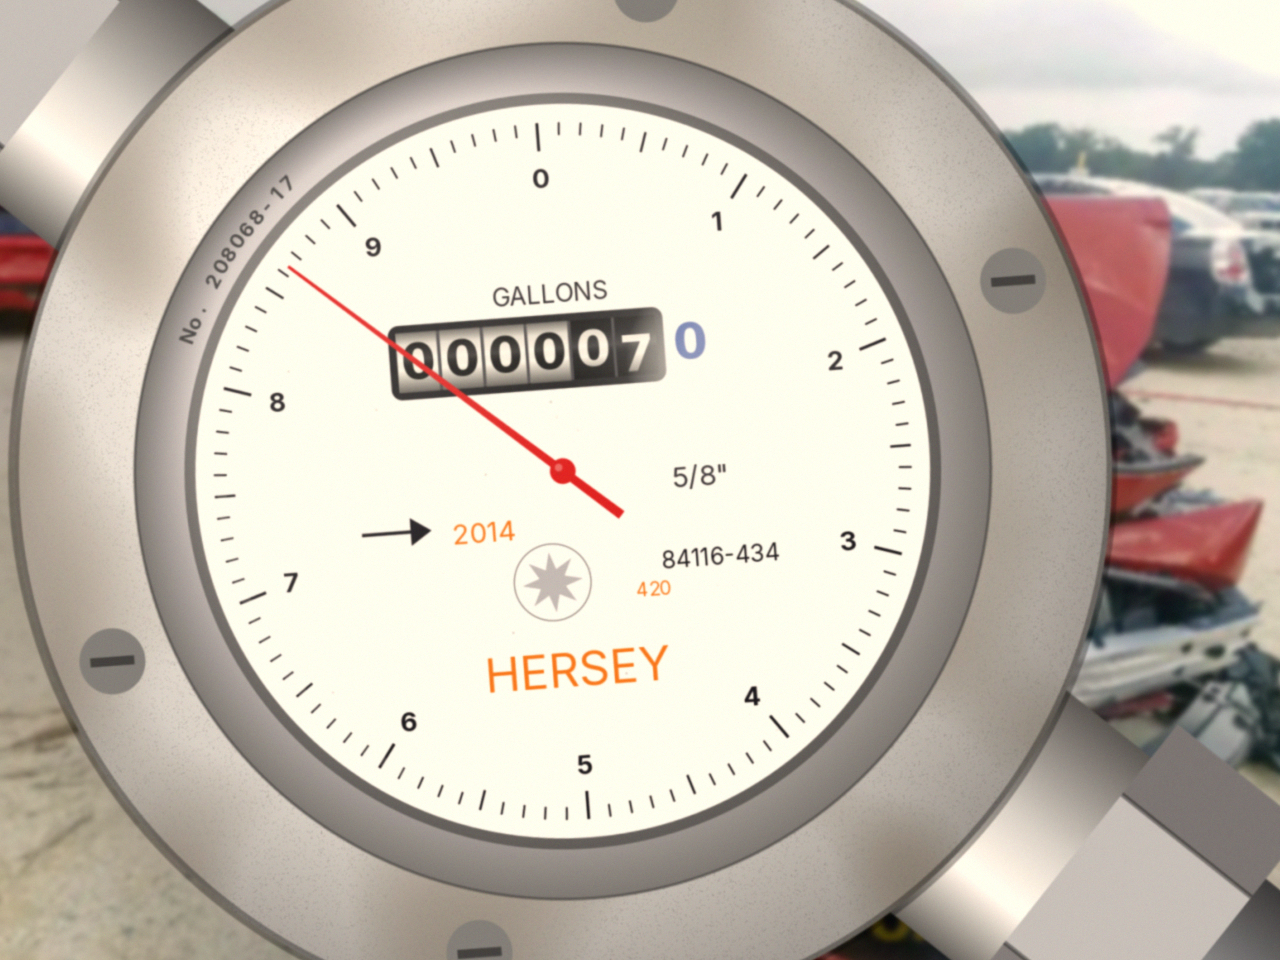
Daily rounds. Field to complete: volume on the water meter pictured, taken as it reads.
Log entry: 68.6 gal
